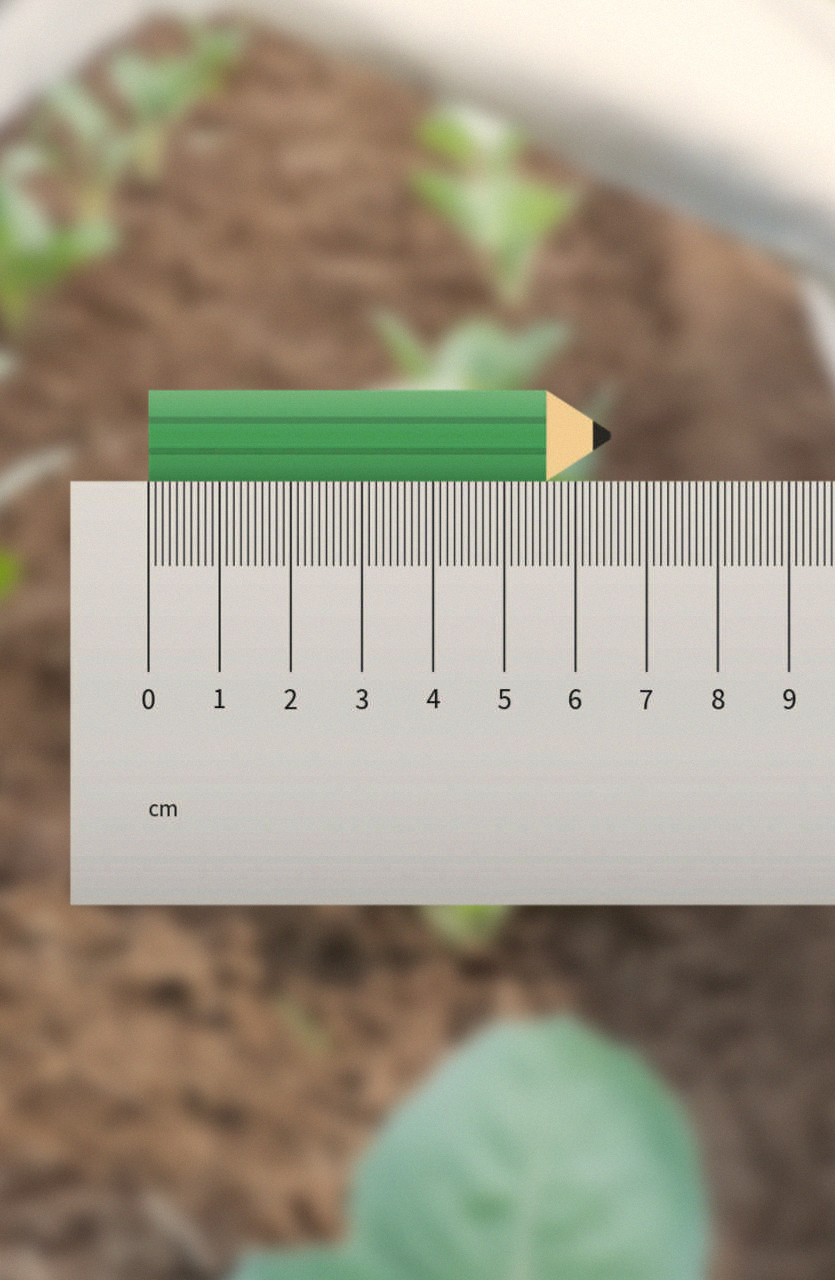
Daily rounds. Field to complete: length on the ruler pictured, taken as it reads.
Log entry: 6.5 cm
